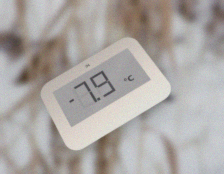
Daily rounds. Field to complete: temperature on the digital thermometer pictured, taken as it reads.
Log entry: -7.9 °C
